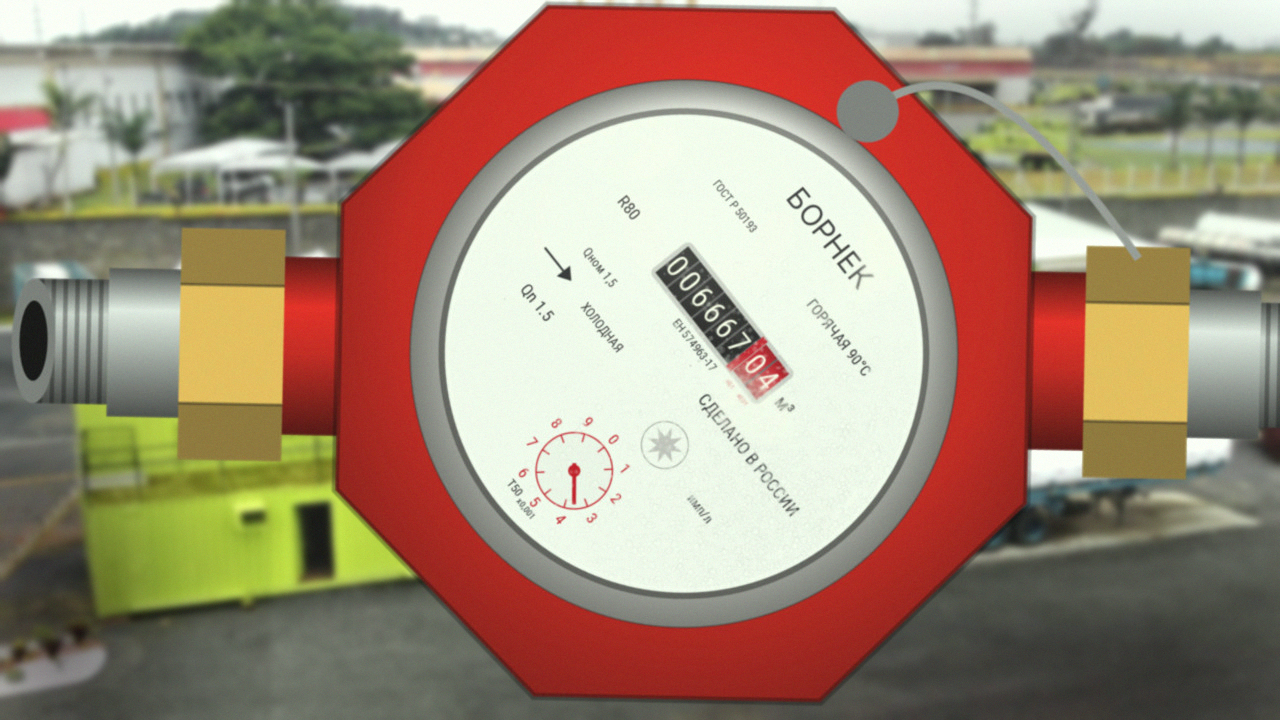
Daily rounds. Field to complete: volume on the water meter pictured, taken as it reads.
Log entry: 6667.043 m³
